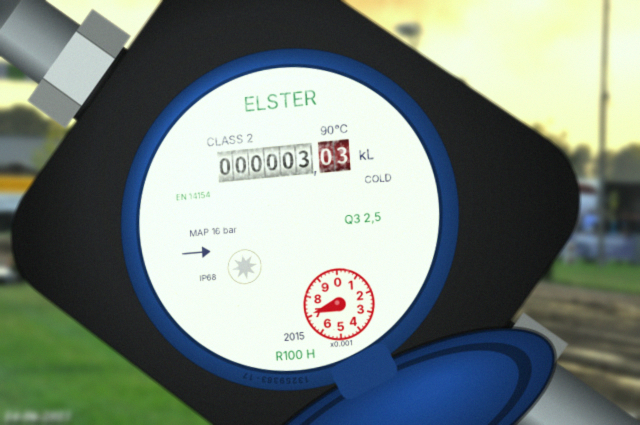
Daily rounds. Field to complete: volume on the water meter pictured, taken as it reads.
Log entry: 3.037 kL
